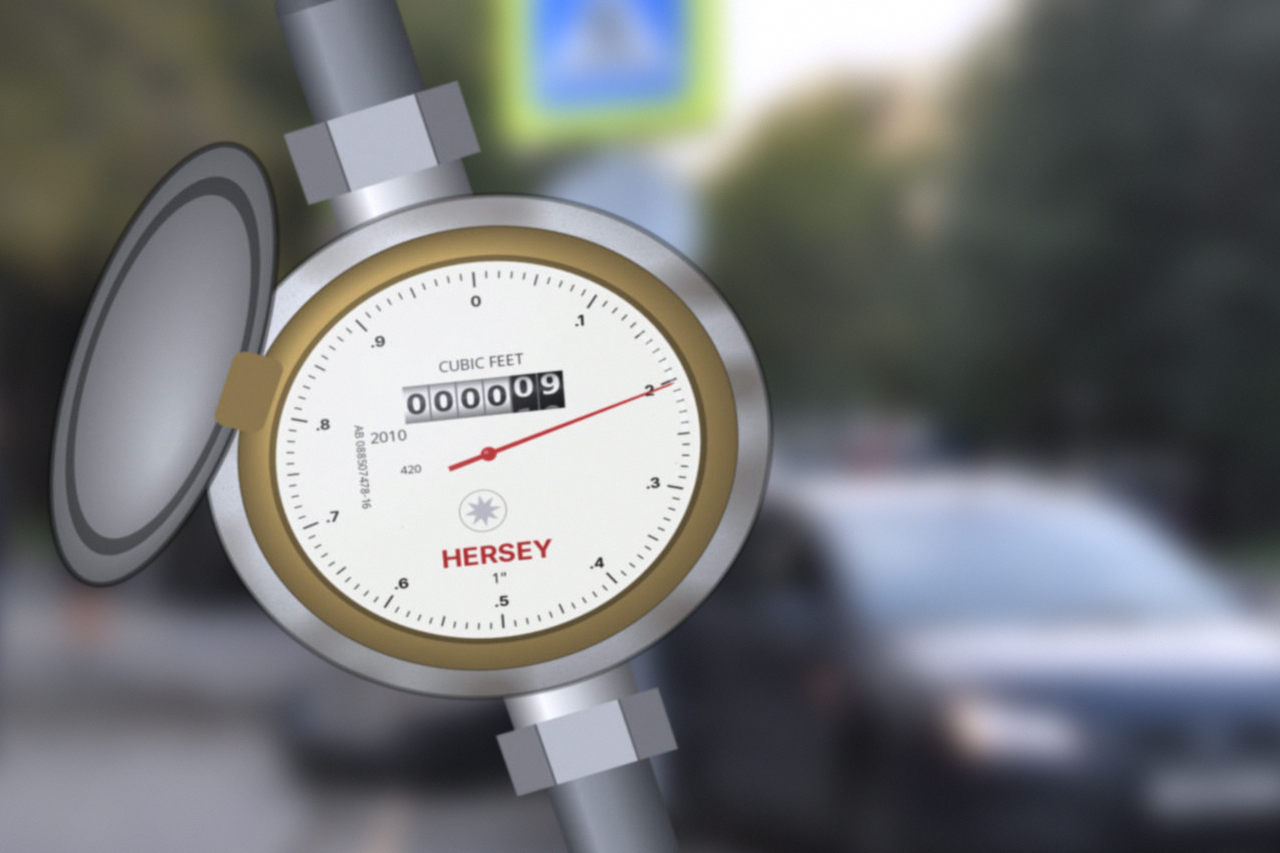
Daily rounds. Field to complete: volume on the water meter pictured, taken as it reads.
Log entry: 9.20 ft³
